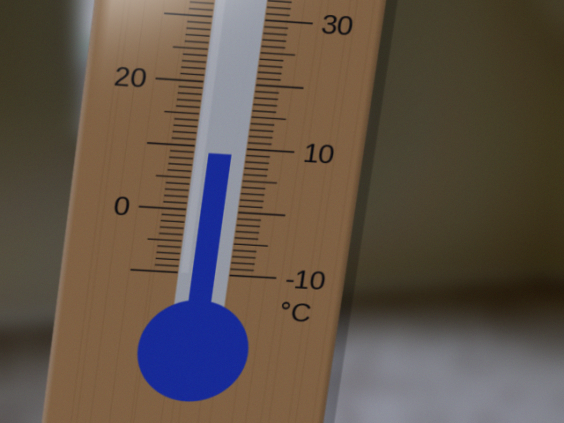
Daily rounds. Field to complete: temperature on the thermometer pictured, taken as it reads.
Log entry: 9 °C
